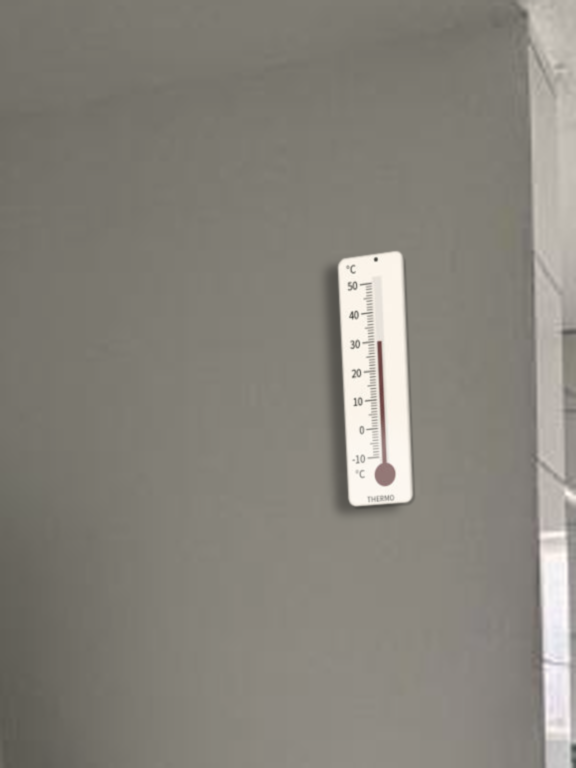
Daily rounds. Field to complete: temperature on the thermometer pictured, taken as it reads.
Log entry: 30 °C
